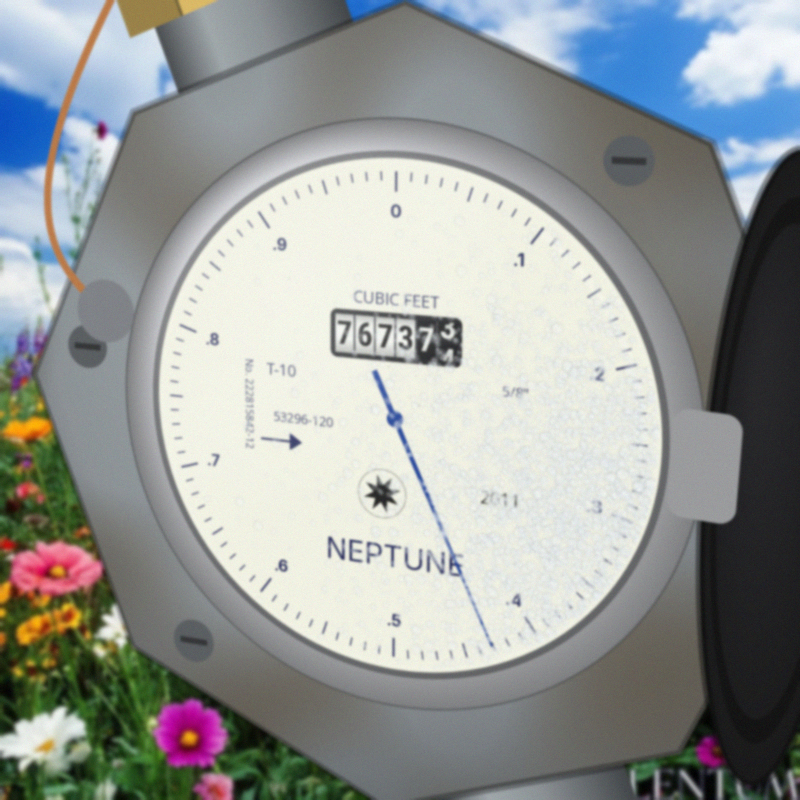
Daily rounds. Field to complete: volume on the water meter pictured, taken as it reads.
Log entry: 767373.43 ft³
